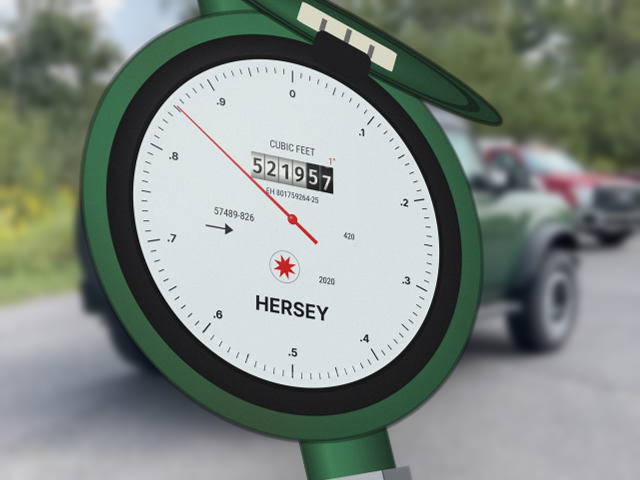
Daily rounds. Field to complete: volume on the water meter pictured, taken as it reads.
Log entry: 521956.85 ft³
